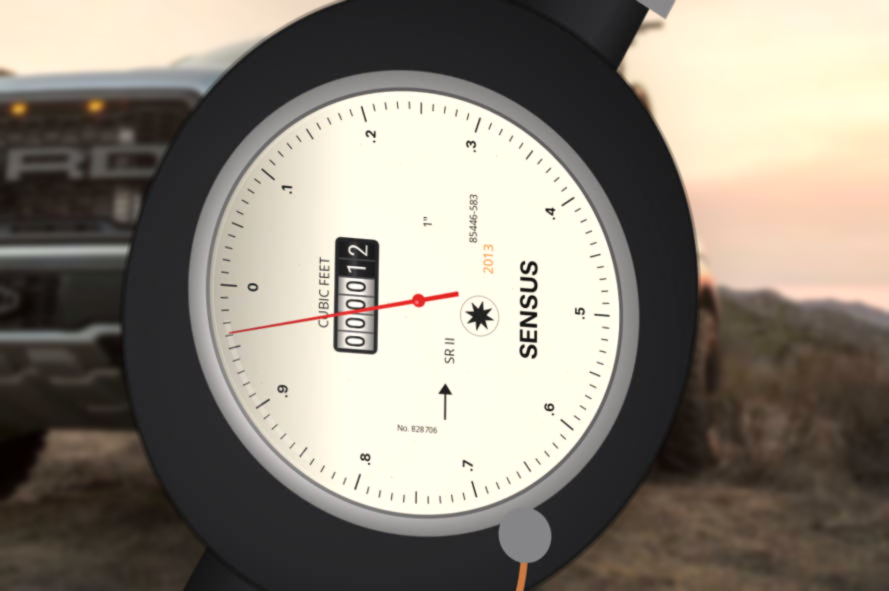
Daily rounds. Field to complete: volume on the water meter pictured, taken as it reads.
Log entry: 11.96 ft³
